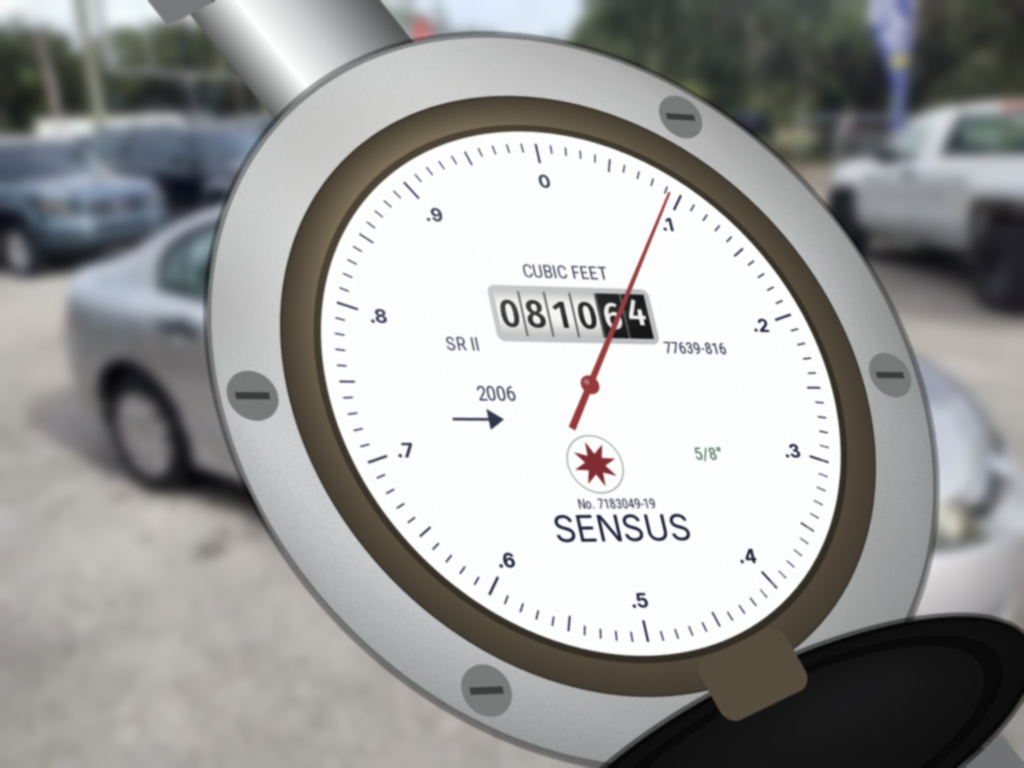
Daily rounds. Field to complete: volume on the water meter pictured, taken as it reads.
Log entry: 81064.09 ft³
